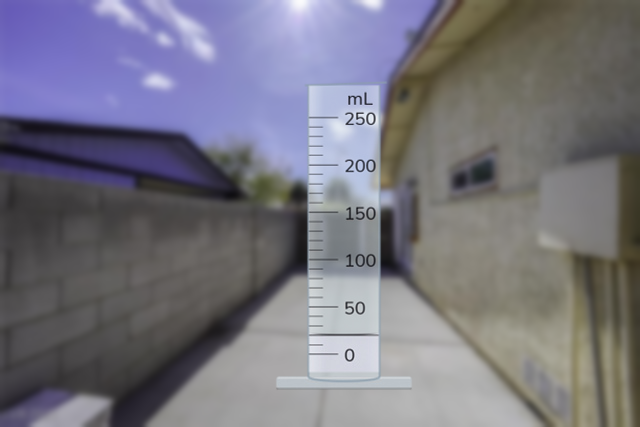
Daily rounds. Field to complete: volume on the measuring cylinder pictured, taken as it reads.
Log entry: 20 mL
